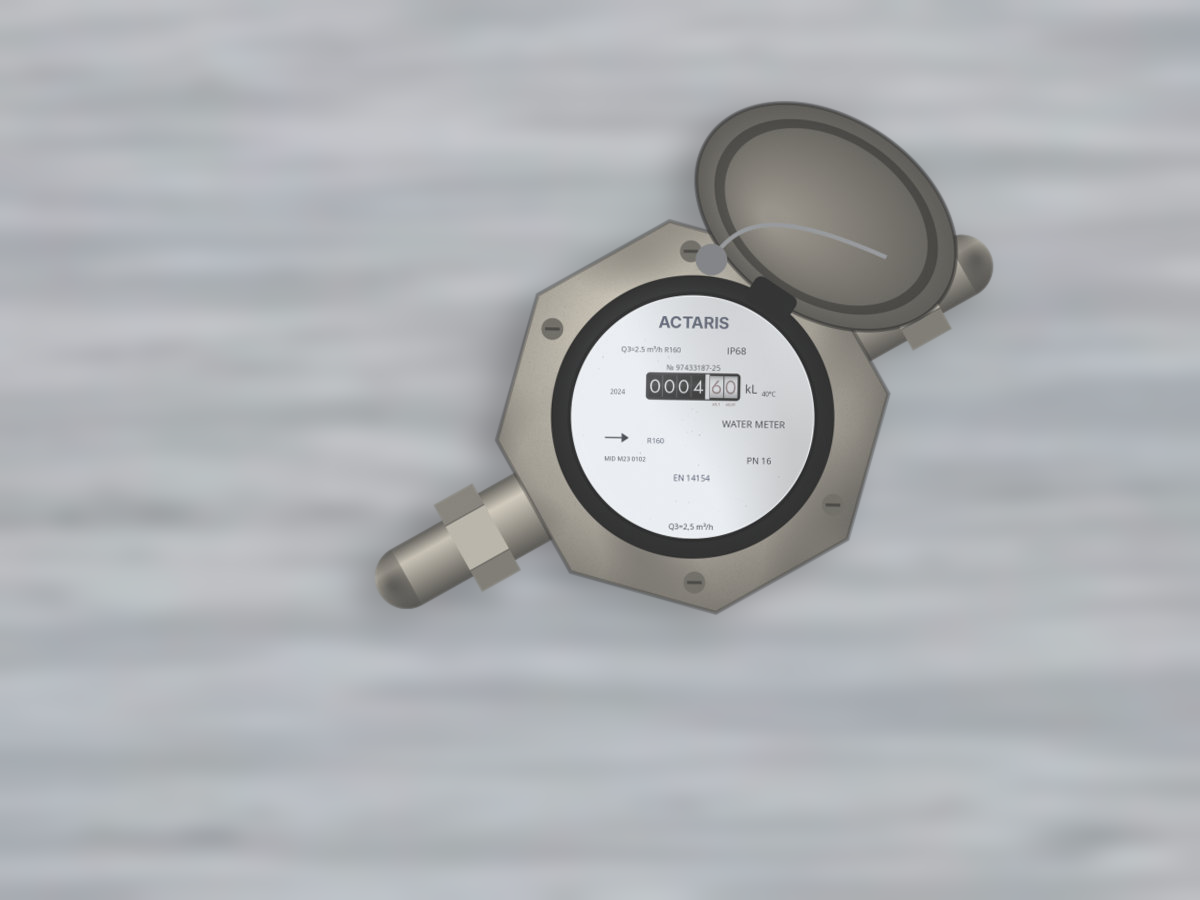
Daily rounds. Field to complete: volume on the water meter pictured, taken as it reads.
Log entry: 4.60 kL
